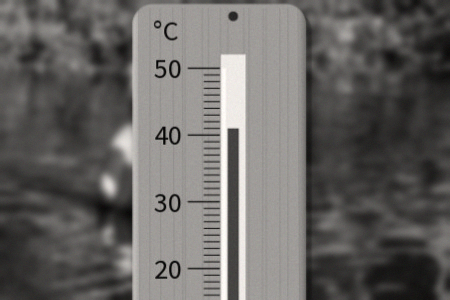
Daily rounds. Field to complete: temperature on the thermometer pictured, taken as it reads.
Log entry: 41 °C
